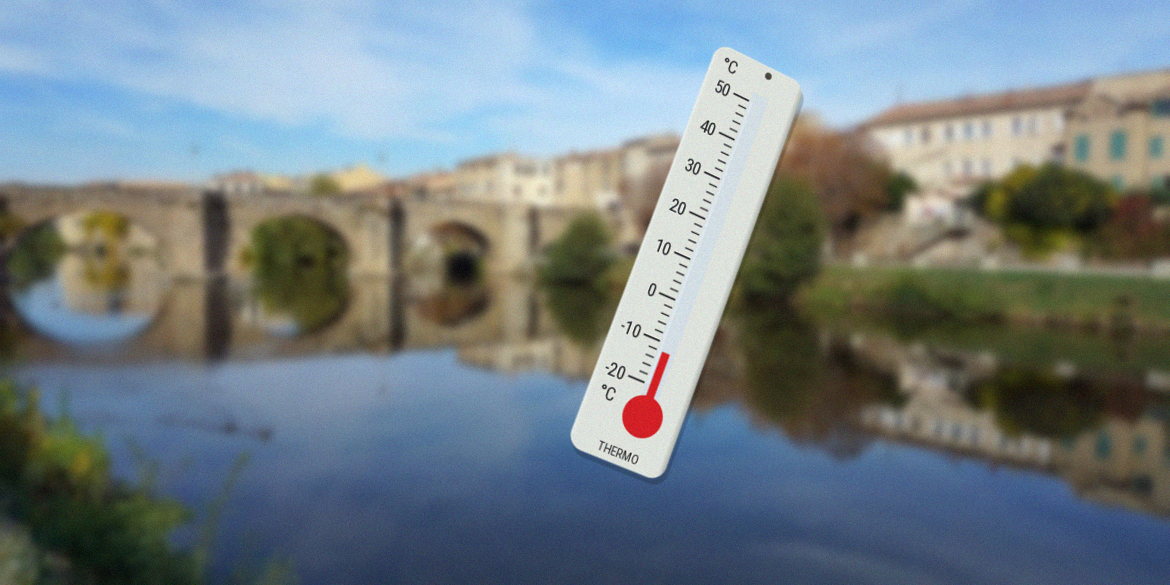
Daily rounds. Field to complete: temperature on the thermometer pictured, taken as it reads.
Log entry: -12 °C
